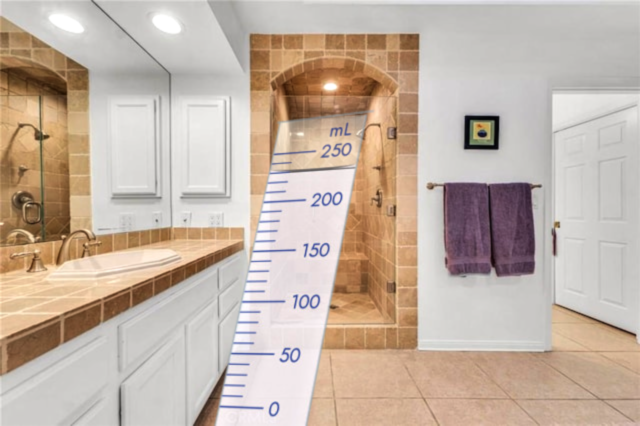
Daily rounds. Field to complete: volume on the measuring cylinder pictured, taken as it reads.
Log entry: 230 mL
